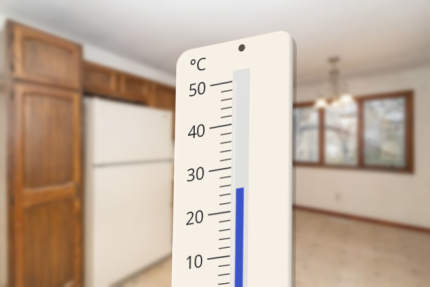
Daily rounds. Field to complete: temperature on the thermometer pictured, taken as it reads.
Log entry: 25 °C
